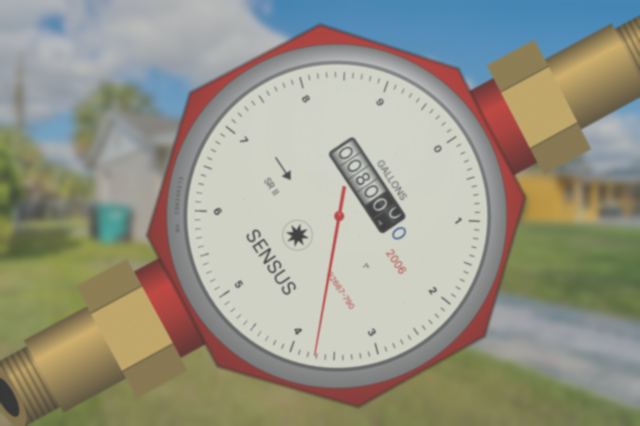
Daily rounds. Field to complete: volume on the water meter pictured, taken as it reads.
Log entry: 80003.7 gal
